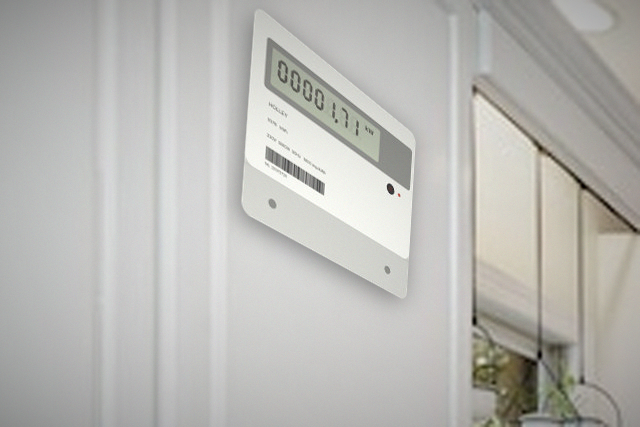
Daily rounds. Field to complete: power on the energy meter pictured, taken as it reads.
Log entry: 1.71 kW
